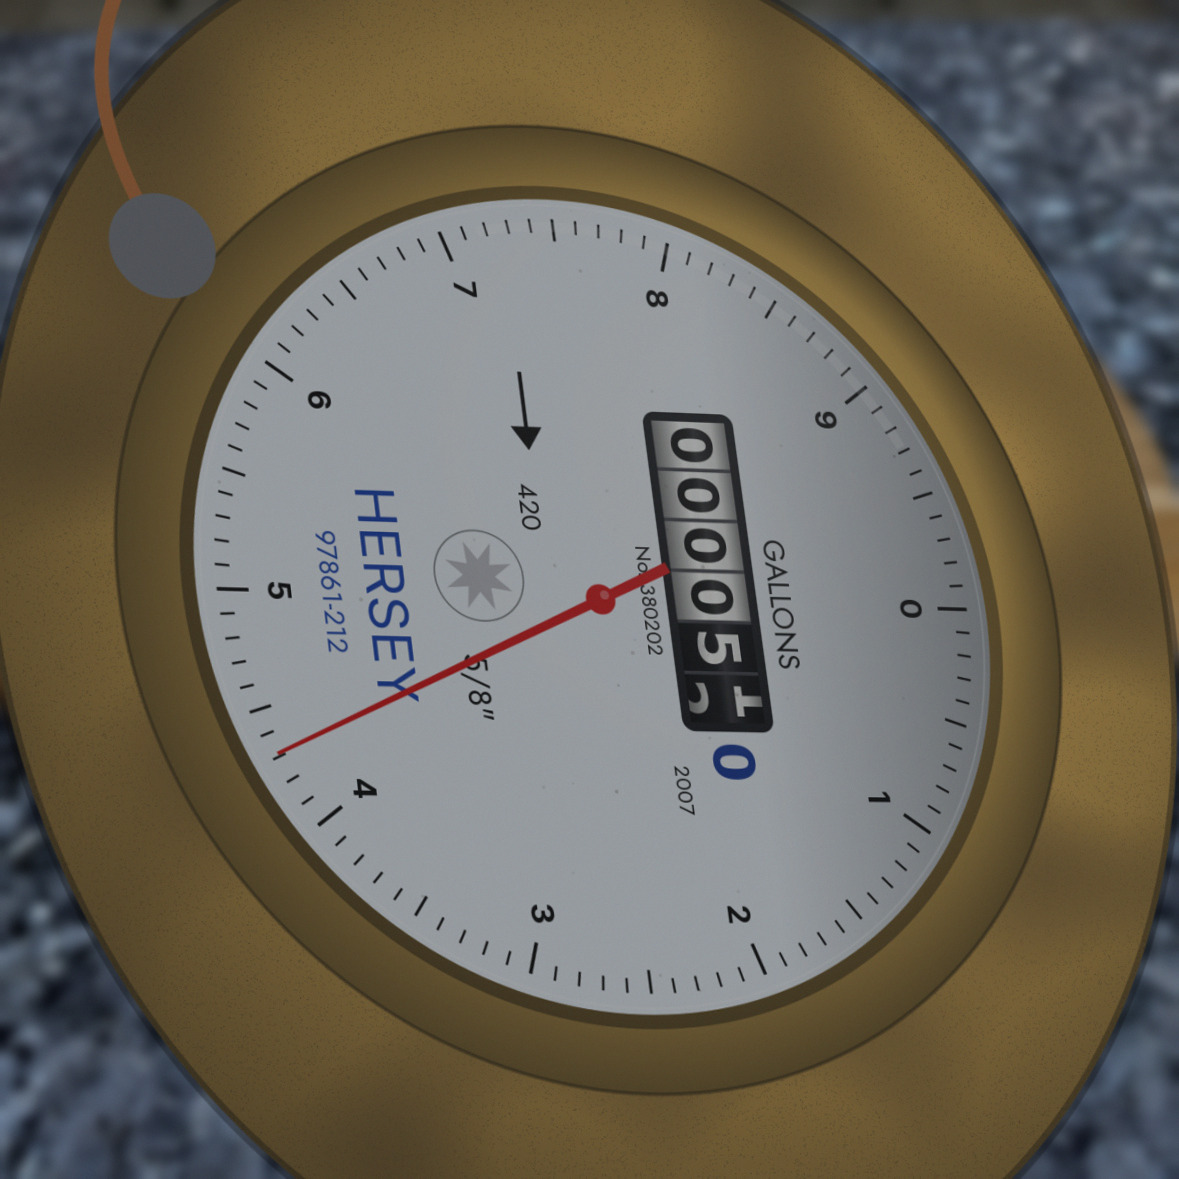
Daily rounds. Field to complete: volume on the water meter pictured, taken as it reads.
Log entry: 514.3 gal
